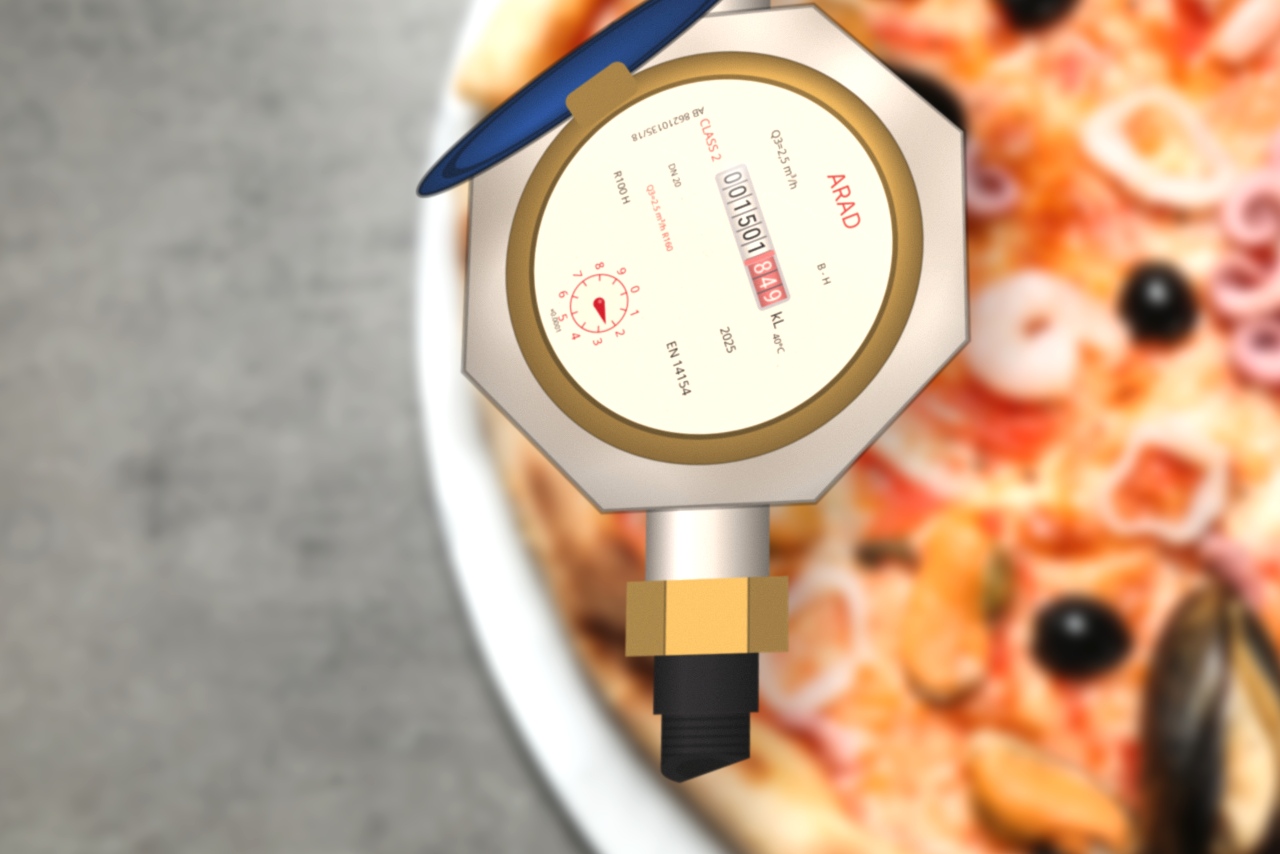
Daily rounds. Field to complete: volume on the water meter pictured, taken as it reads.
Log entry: 1501.8492 kL
